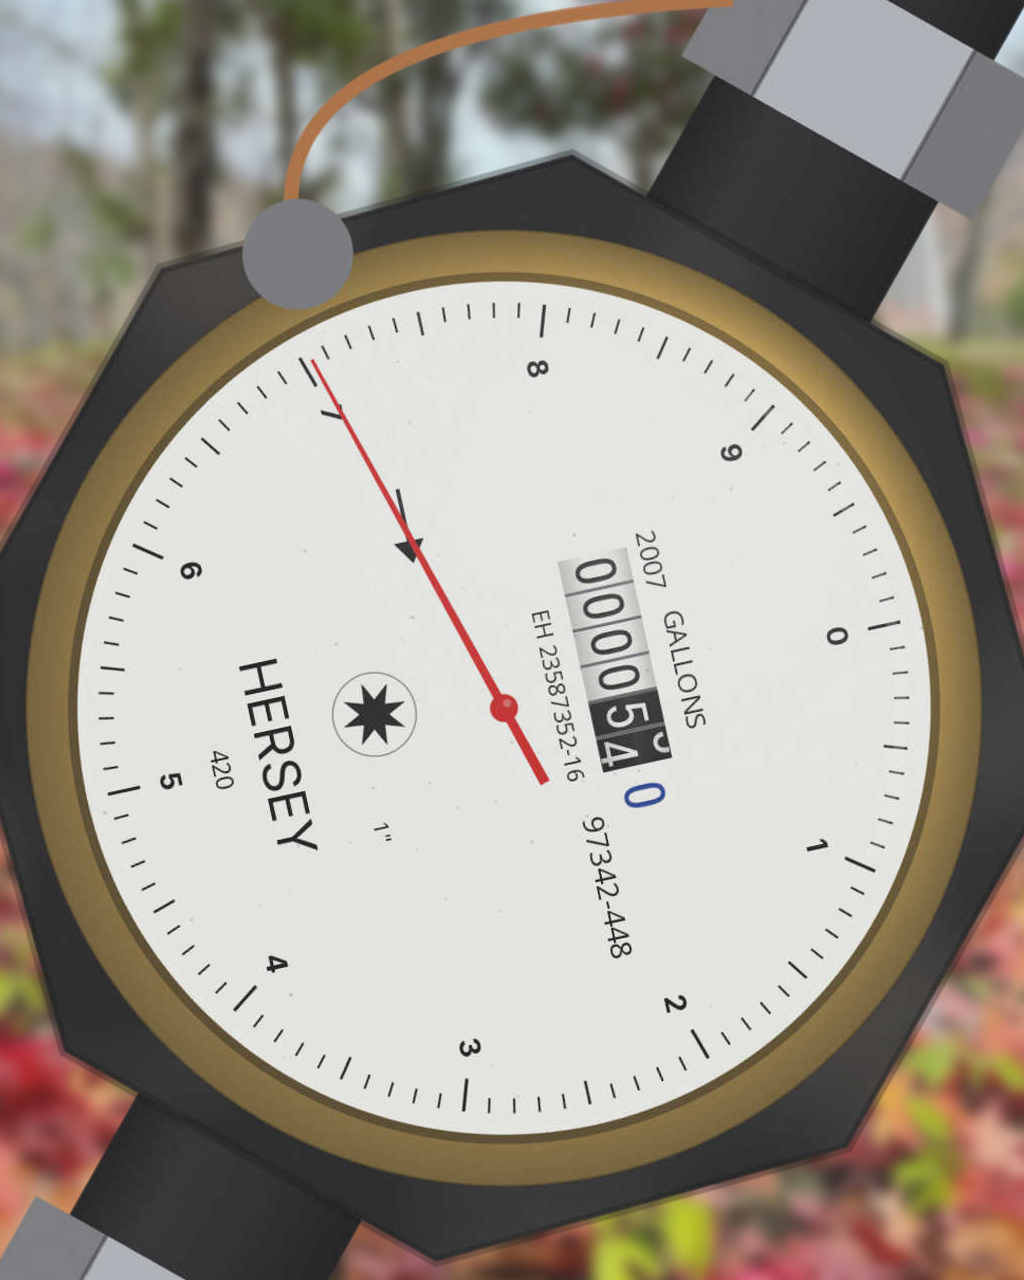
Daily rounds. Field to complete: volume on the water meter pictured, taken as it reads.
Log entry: 537.0 gal
